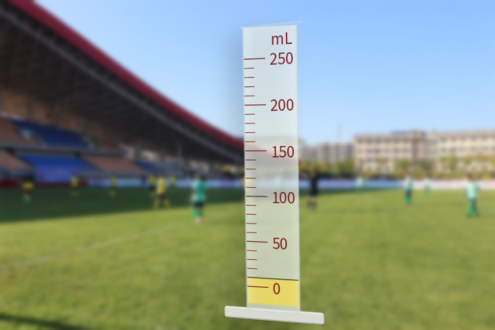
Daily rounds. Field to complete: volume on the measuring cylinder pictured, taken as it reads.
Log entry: 10 mL
